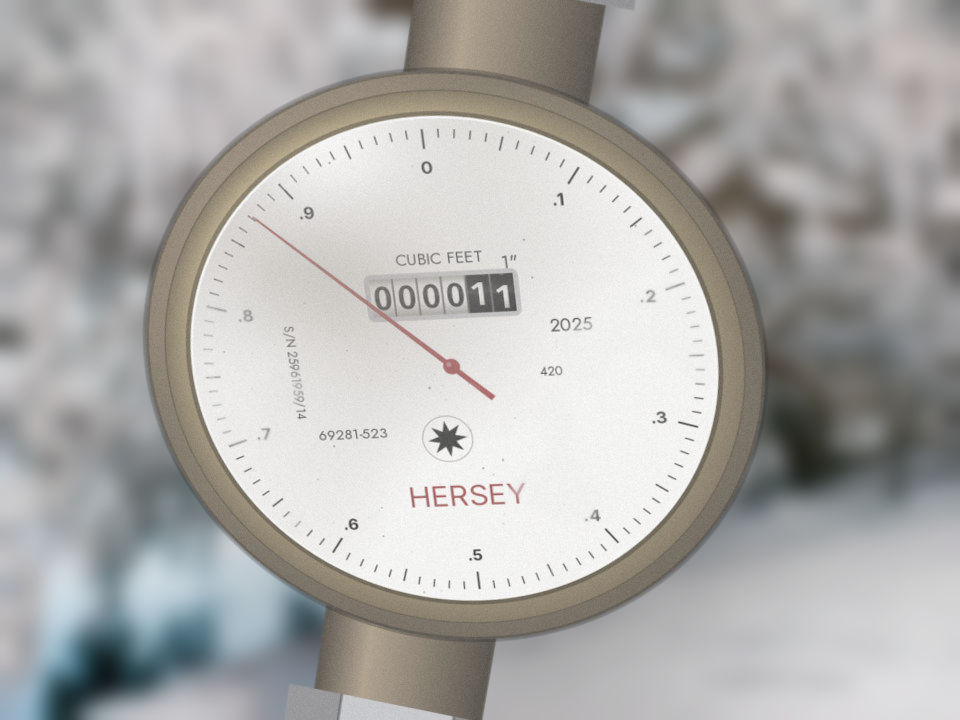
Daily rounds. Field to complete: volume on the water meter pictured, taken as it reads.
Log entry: 10.87 ft³
